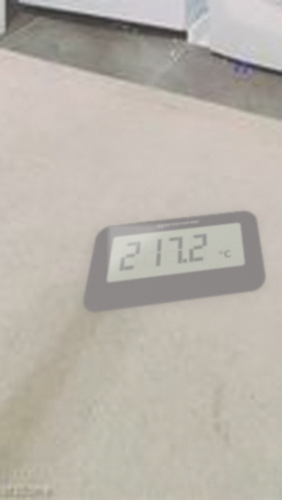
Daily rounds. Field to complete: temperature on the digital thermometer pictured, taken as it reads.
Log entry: 217.2 °C
